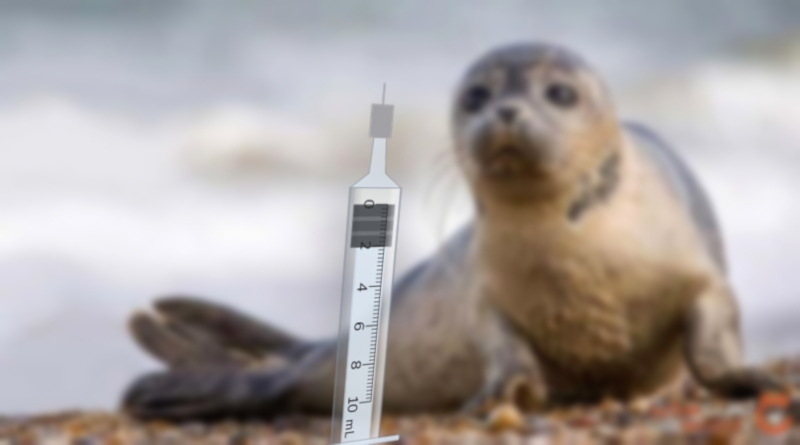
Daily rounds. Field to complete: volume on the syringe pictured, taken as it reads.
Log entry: 0 mL
